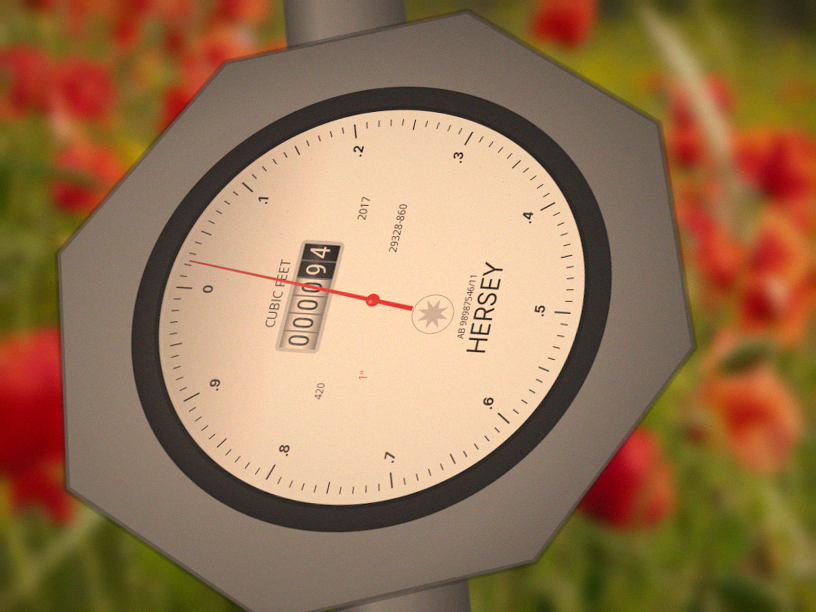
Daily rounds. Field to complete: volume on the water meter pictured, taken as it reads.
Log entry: 94.02 ft³
